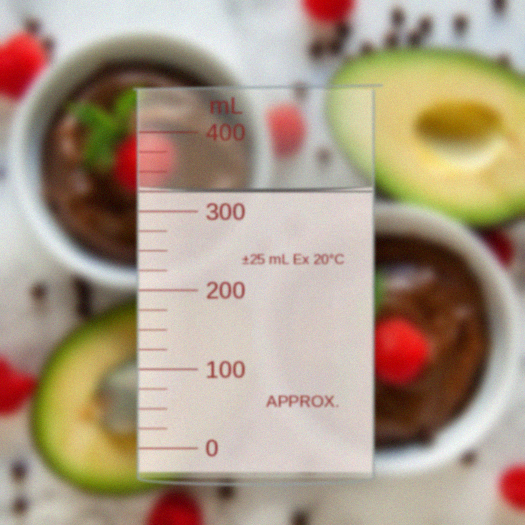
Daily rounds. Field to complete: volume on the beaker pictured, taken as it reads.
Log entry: 325 mL
